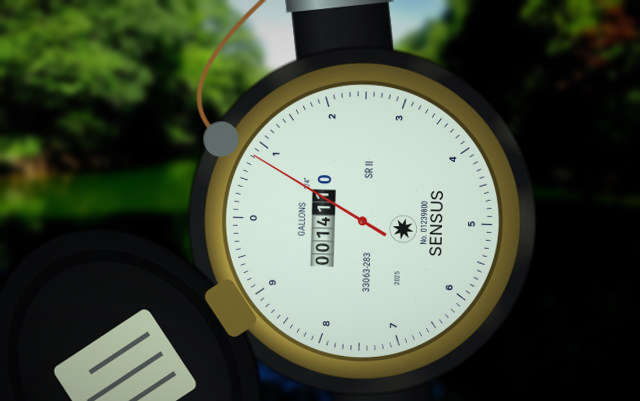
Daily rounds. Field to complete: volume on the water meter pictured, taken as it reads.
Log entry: 14110.8 gal
